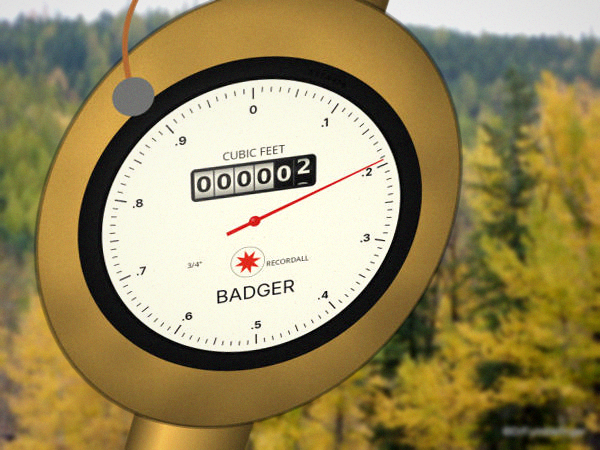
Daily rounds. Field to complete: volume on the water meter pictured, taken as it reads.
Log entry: 2.19 ft³
